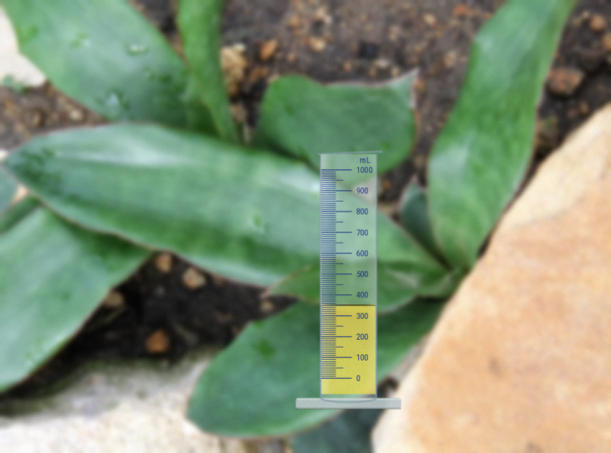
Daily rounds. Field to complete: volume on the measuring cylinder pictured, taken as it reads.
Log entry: 350 mL
